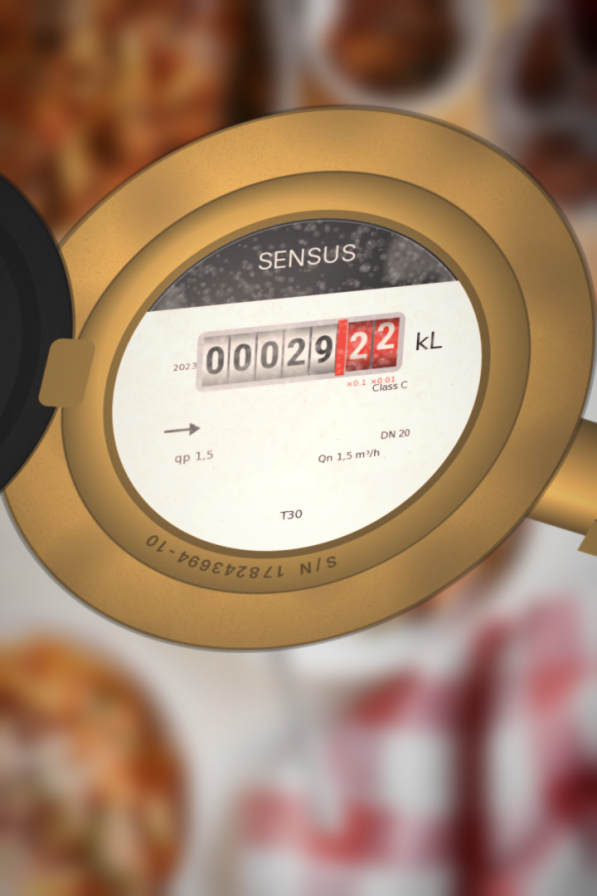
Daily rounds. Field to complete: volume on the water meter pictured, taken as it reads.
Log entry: 29.22 kL
